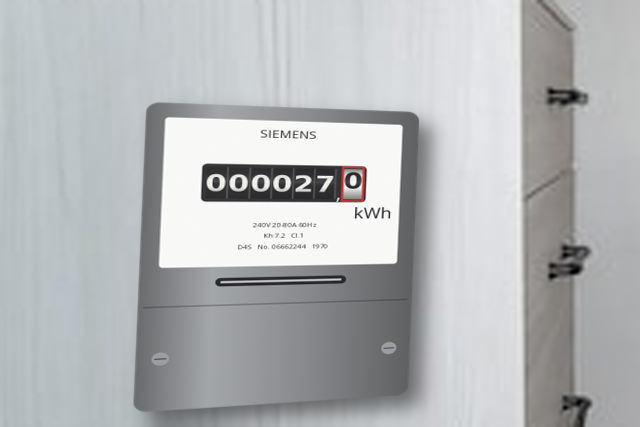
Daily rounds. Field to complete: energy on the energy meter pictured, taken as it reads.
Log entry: 27.0 kWh
